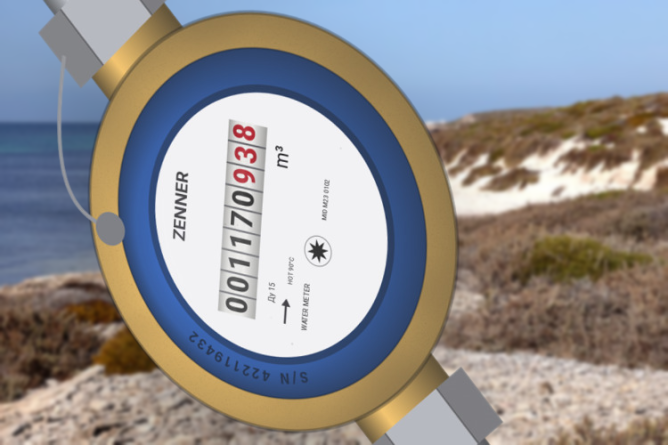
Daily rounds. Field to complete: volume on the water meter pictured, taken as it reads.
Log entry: 1170.938 m³
